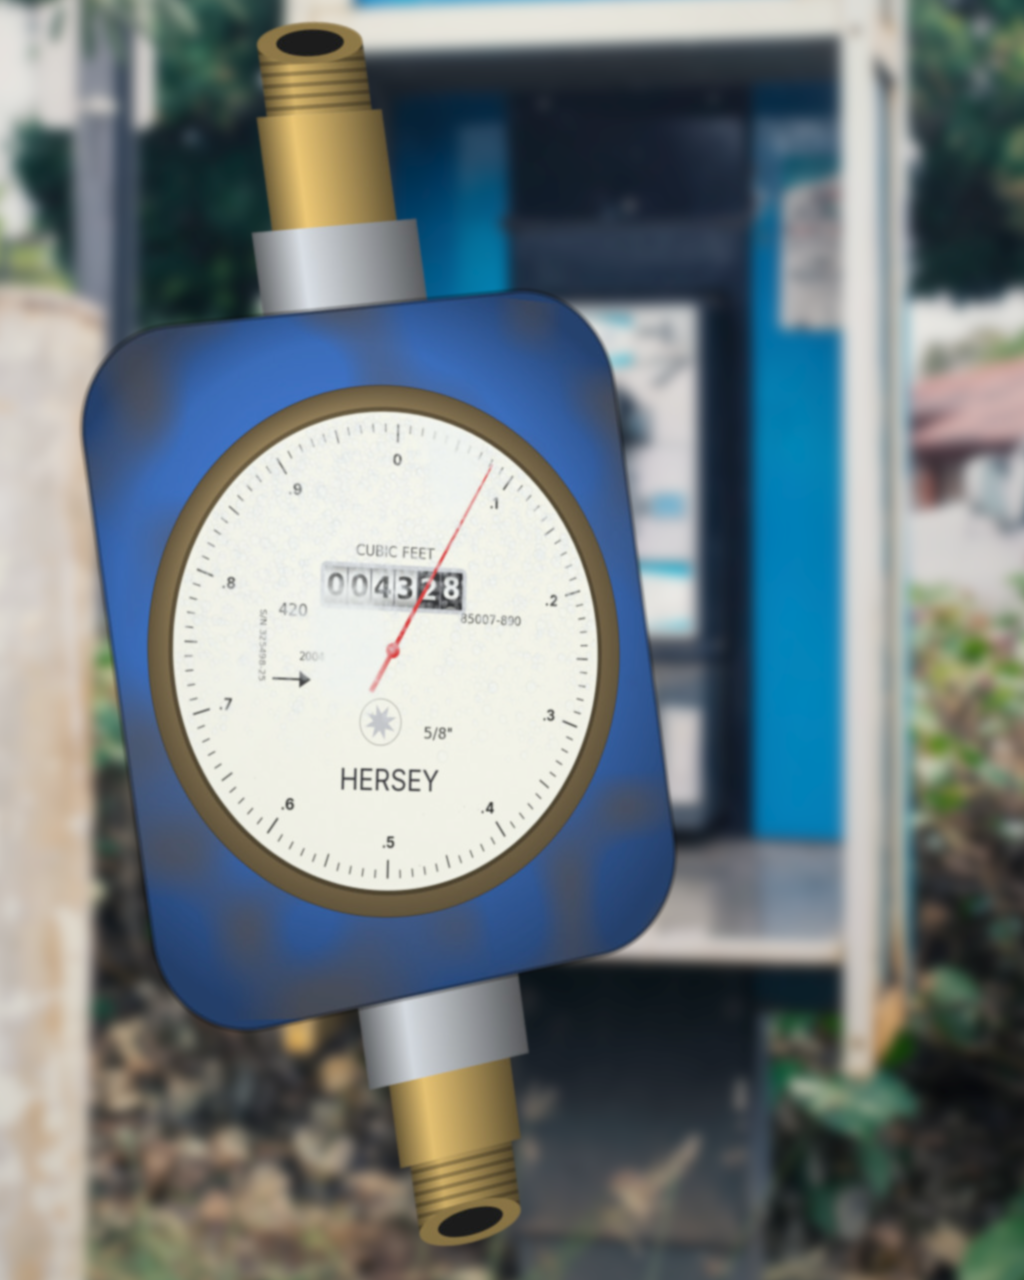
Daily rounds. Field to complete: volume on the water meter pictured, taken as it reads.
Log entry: 4328.08 ft³
